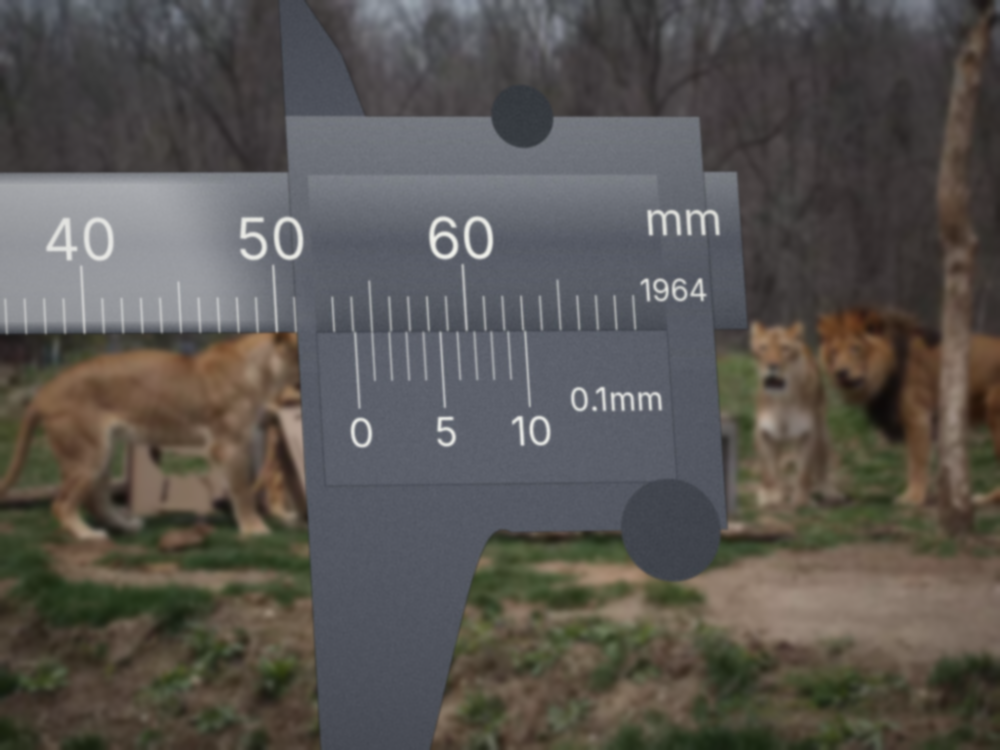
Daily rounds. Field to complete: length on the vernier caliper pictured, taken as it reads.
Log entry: 54.1 mm
